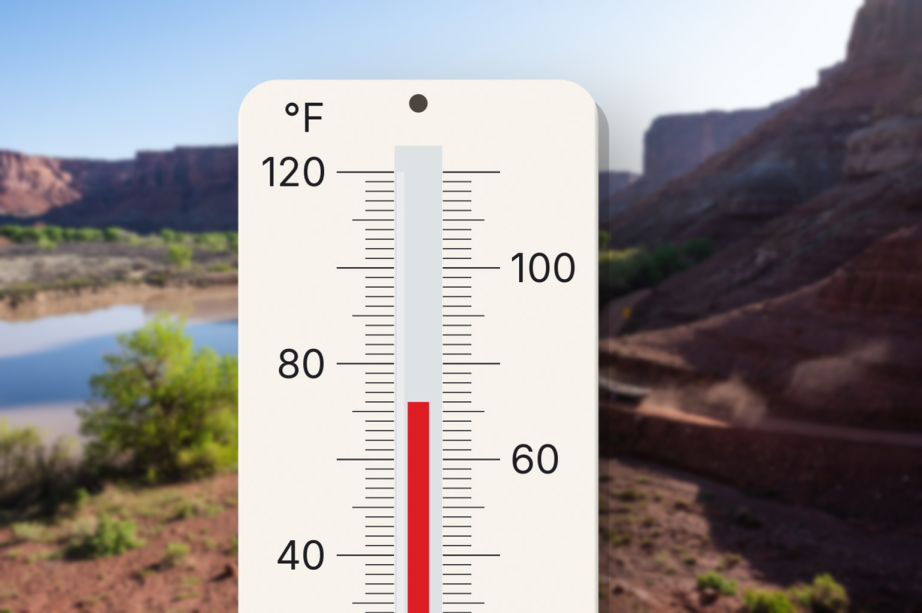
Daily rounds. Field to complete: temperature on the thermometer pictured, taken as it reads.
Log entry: 72 °F
